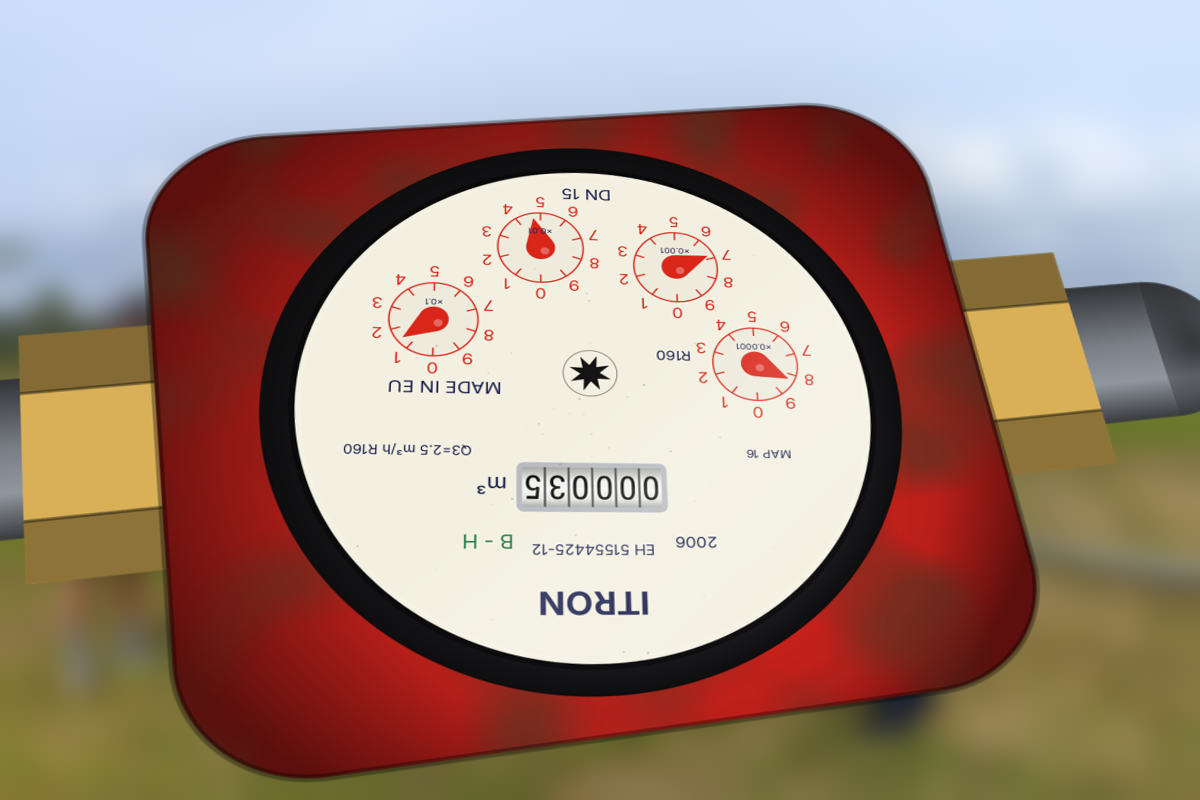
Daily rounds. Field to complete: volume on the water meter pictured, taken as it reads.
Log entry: 35.1468 m³
